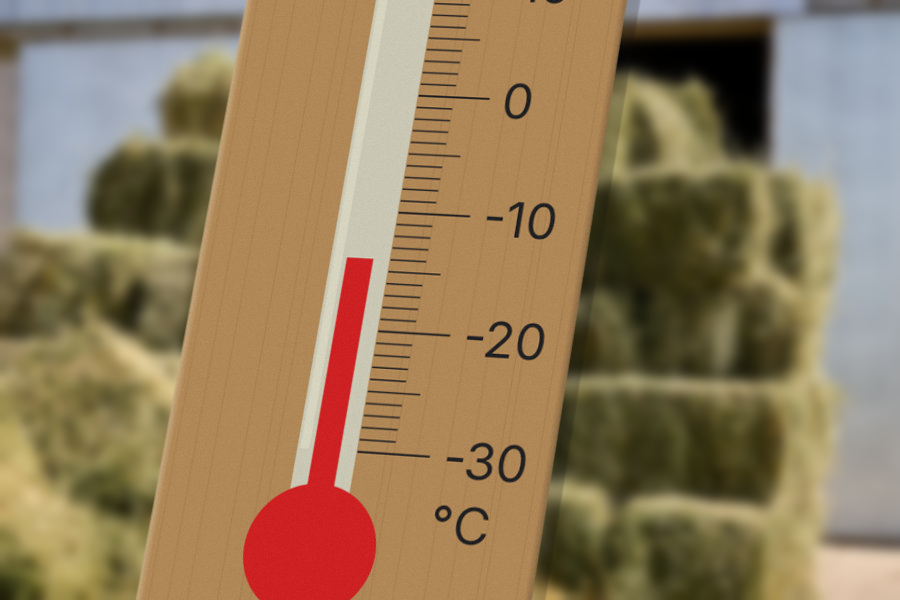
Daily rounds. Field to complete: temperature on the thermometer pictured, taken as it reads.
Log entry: -14 °C
